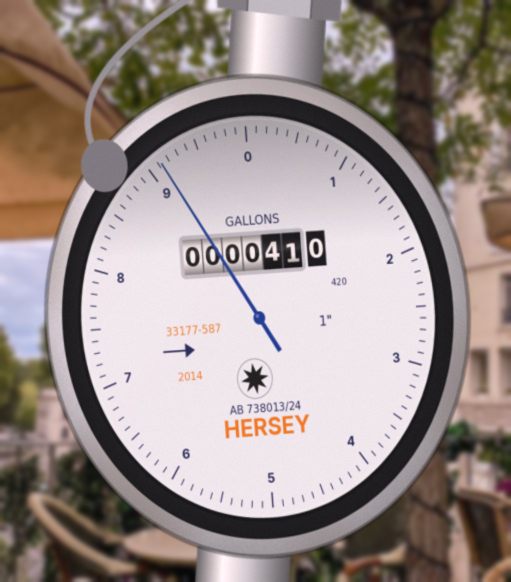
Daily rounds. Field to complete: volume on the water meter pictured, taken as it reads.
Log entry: 409.1 gal
